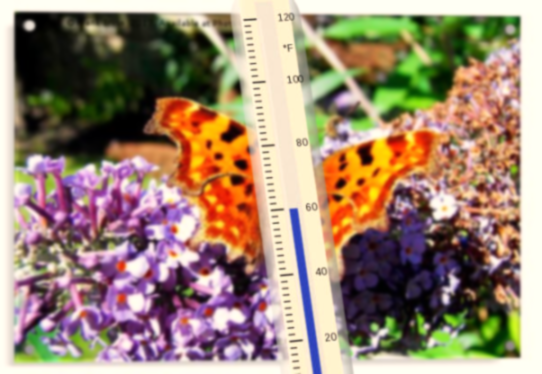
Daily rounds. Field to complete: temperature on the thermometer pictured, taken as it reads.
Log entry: 60 °F
